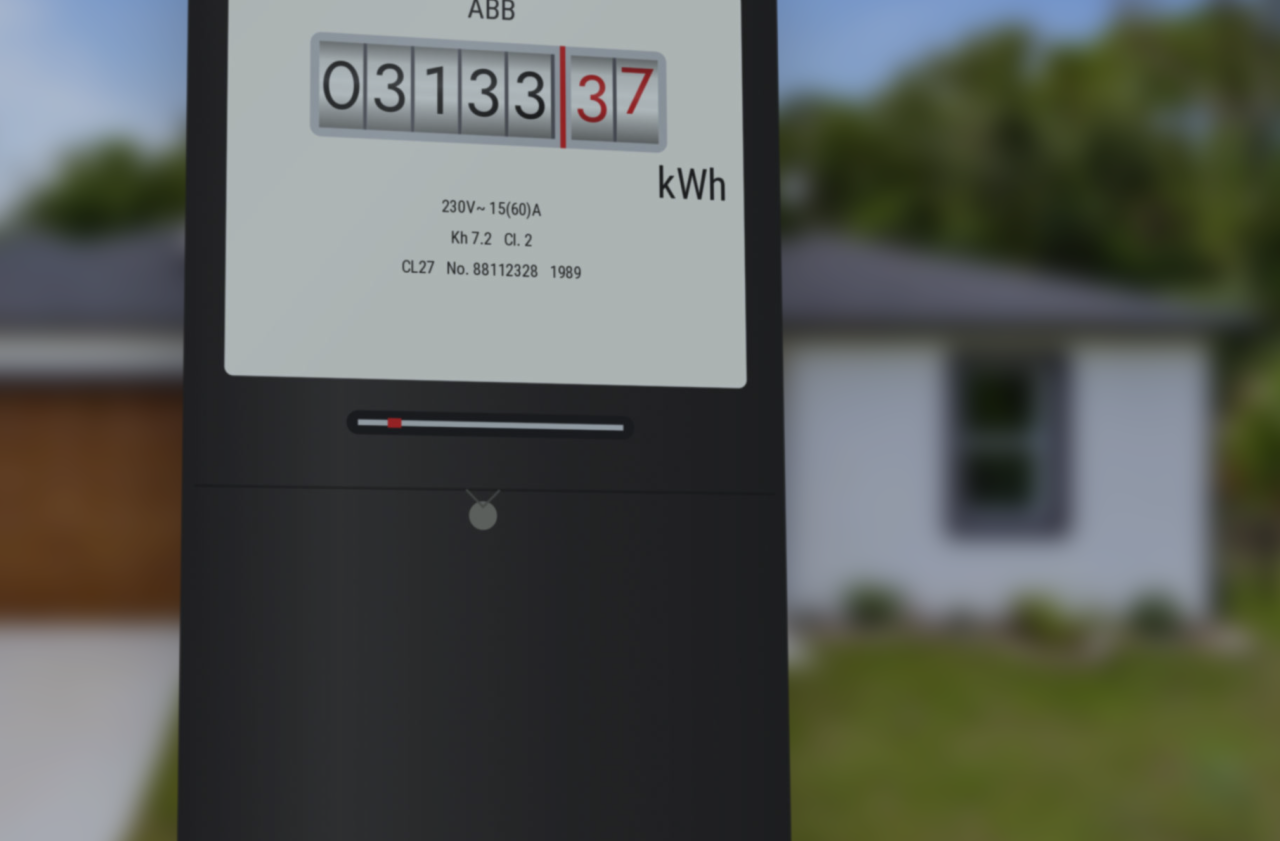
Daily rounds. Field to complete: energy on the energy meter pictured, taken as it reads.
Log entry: 3133.37 kWh
